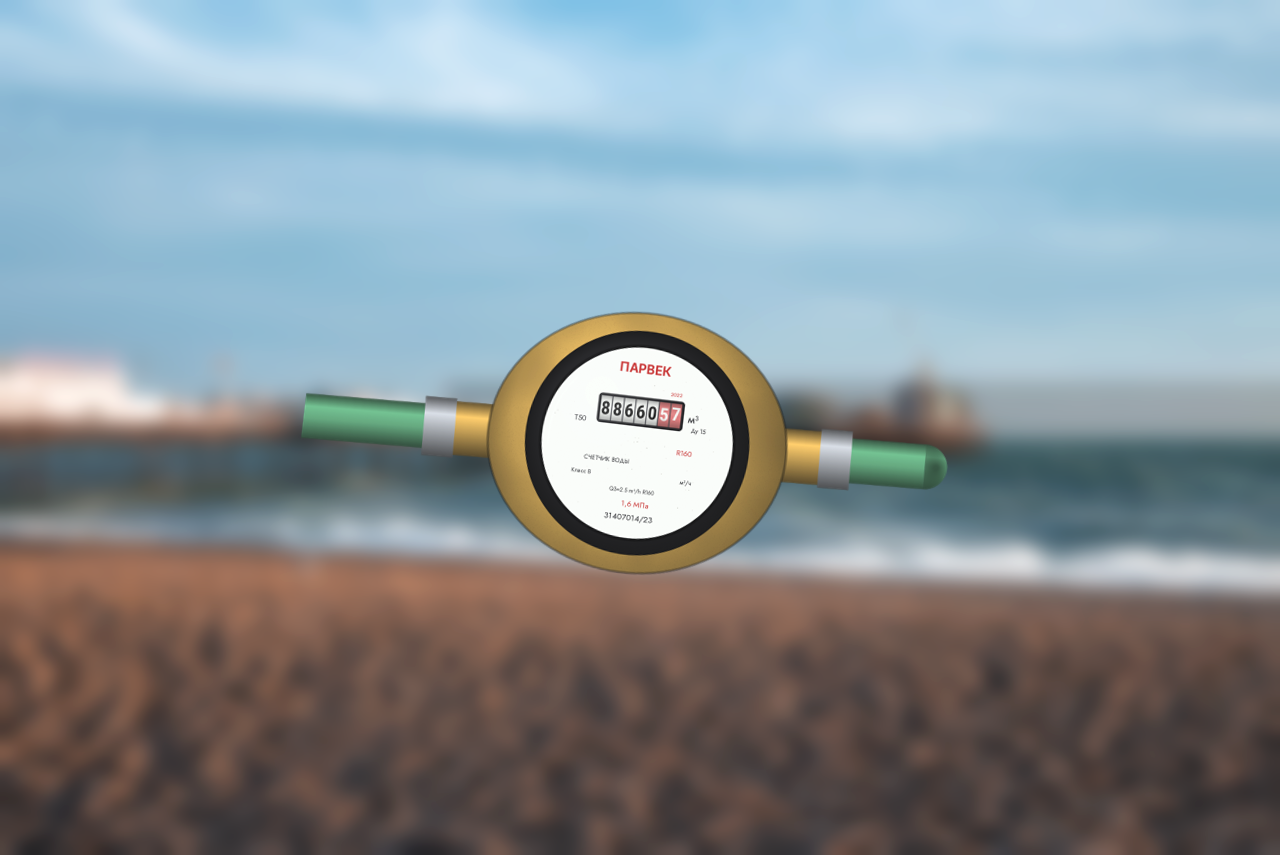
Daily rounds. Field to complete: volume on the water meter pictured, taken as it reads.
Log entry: 88660.57 m³
